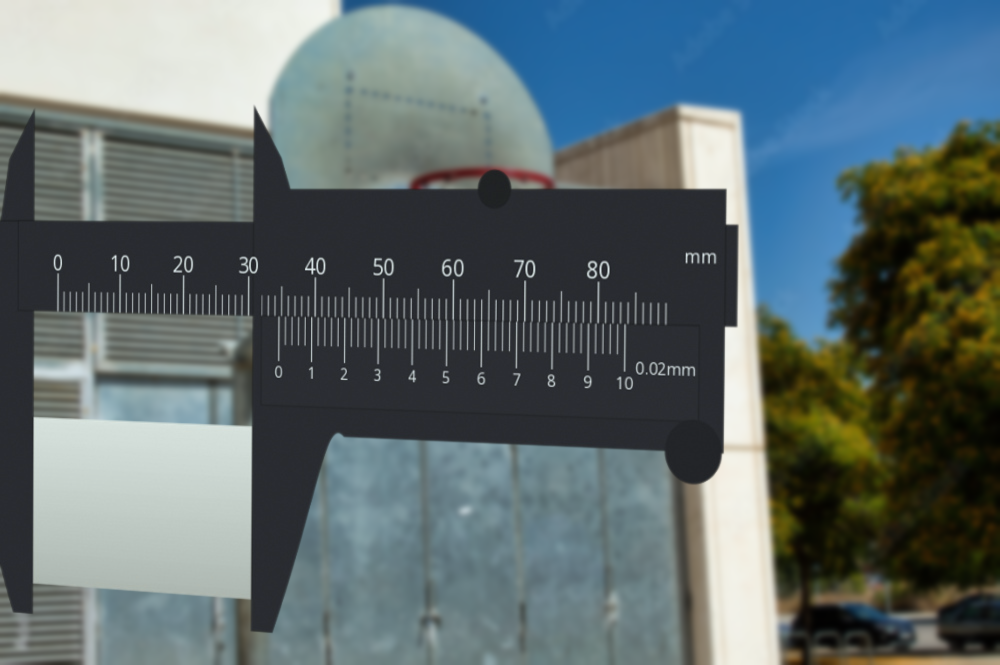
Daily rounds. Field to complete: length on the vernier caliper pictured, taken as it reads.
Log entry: 34.6 mm
